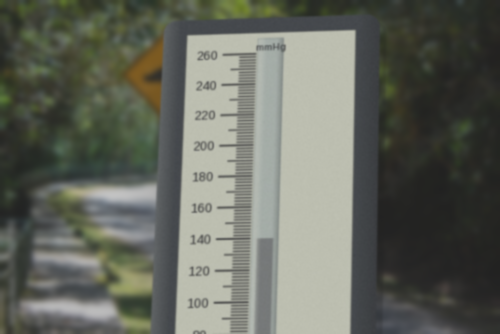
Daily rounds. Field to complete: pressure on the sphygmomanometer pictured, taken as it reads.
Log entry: 140 mmHg
